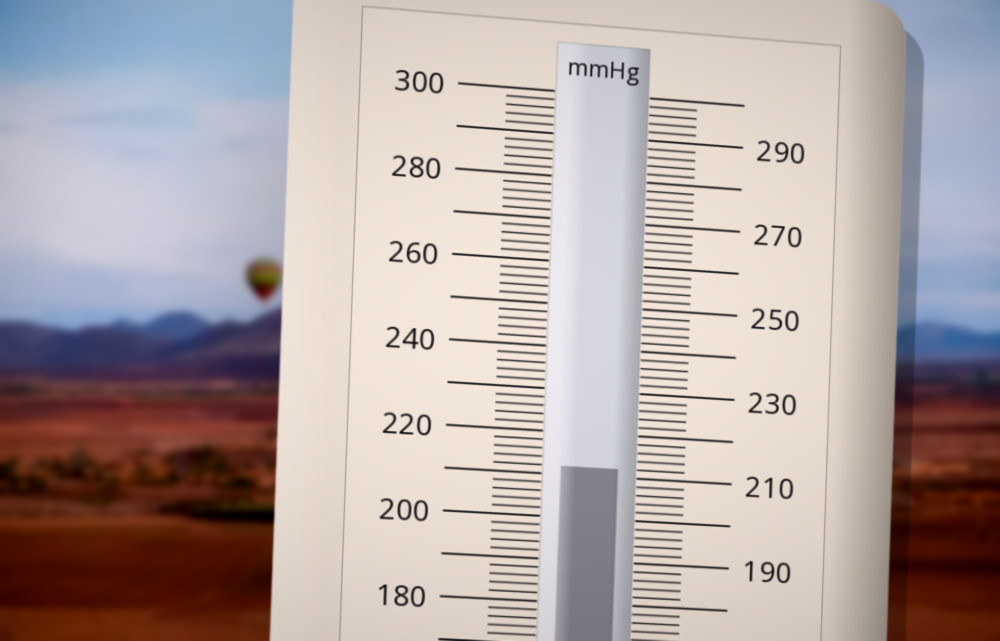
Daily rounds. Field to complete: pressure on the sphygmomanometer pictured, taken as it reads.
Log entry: 212 mmHg
